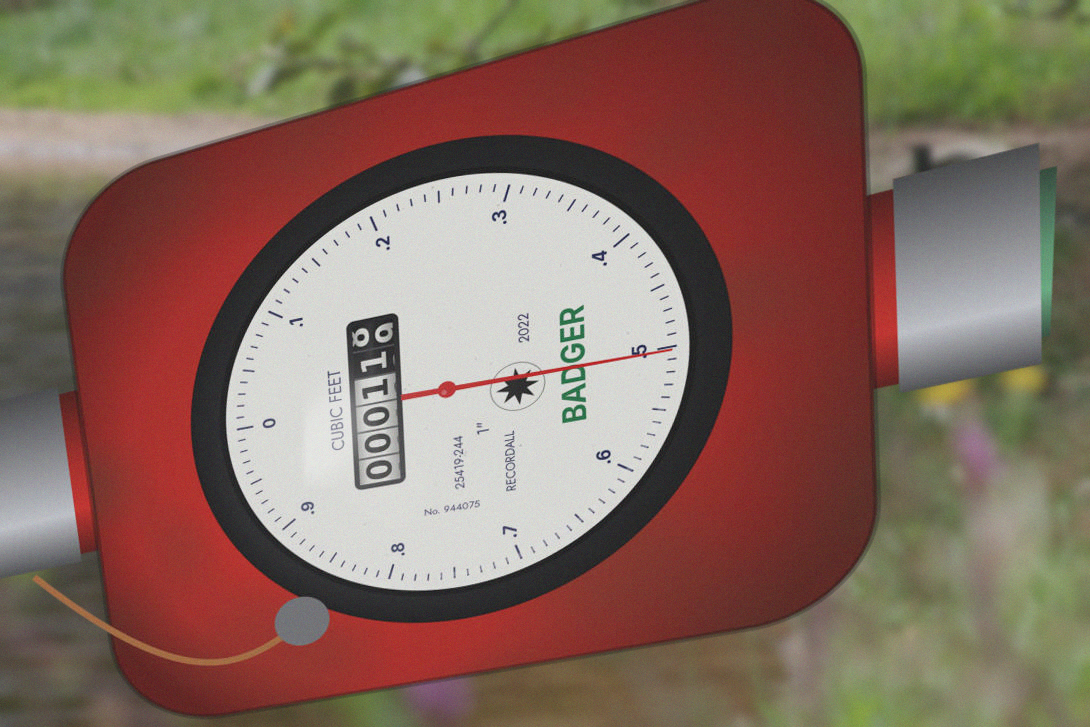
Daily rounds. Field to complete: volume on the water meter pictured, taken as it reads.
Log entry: 118.50 ft³
